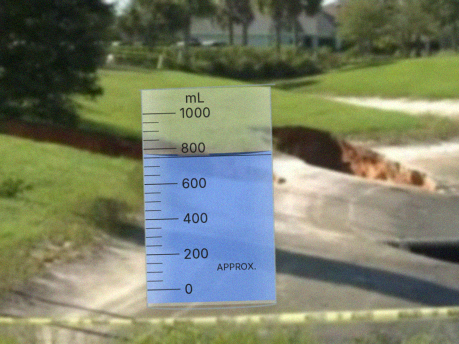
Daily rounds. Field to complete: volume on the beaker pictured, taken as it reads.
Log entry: 750 mL
